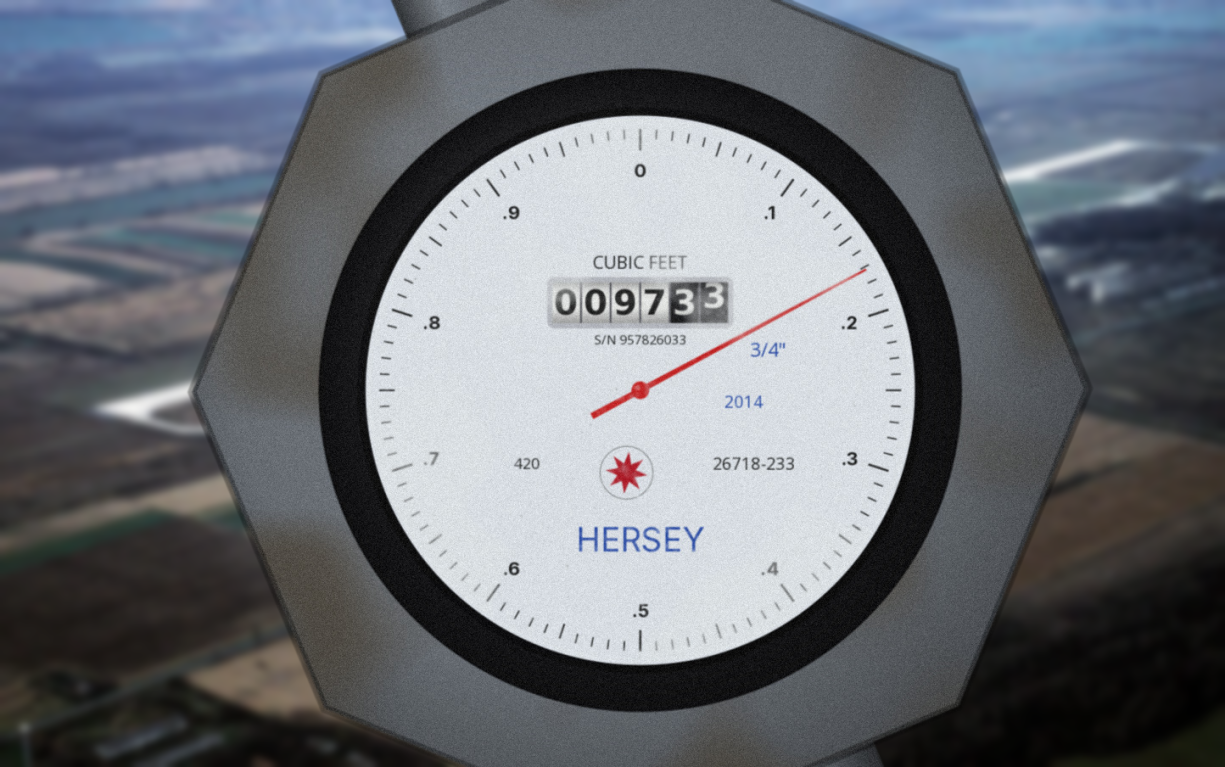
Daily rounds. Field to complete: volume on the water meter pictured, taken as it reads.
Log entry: 9733.17 ft³
